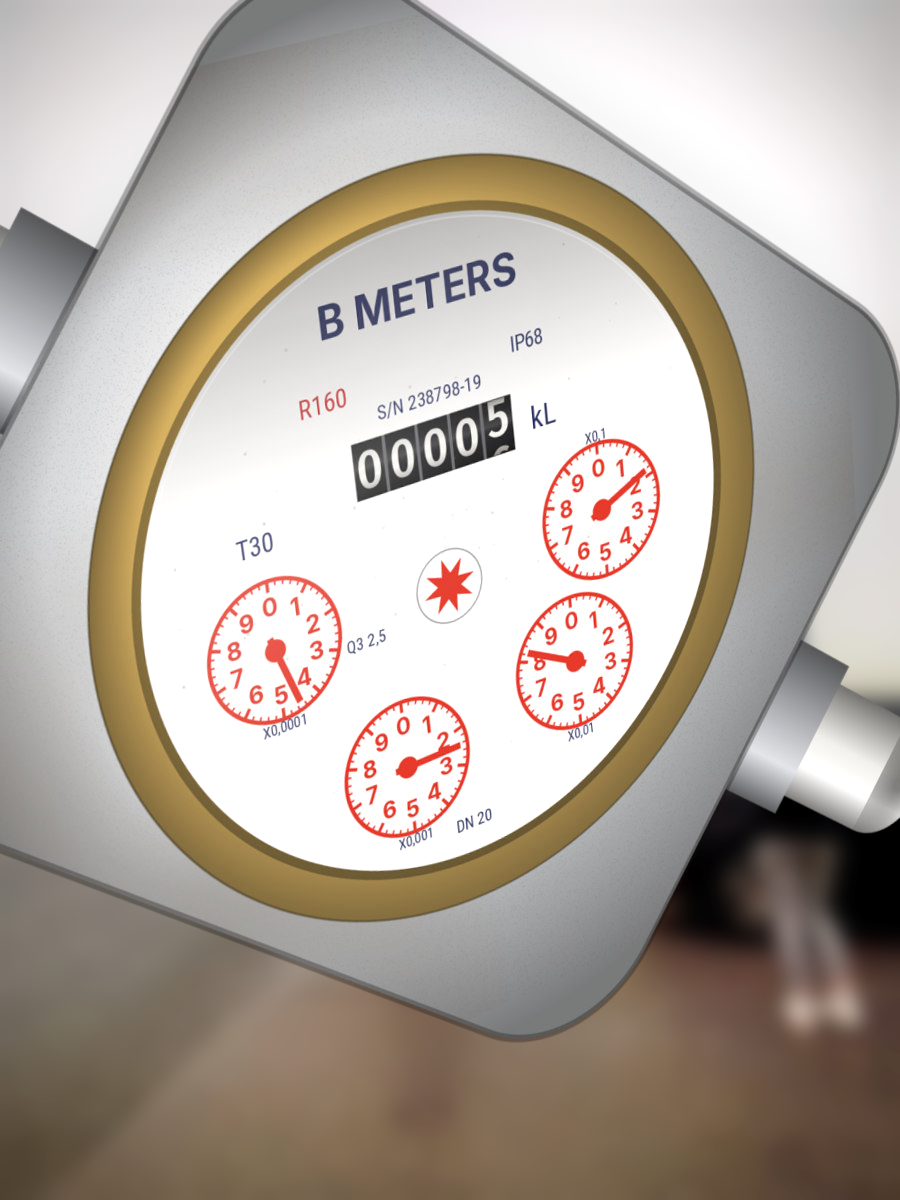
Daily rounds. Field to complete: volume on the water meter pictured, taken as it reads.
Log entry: 5.1824 kL
